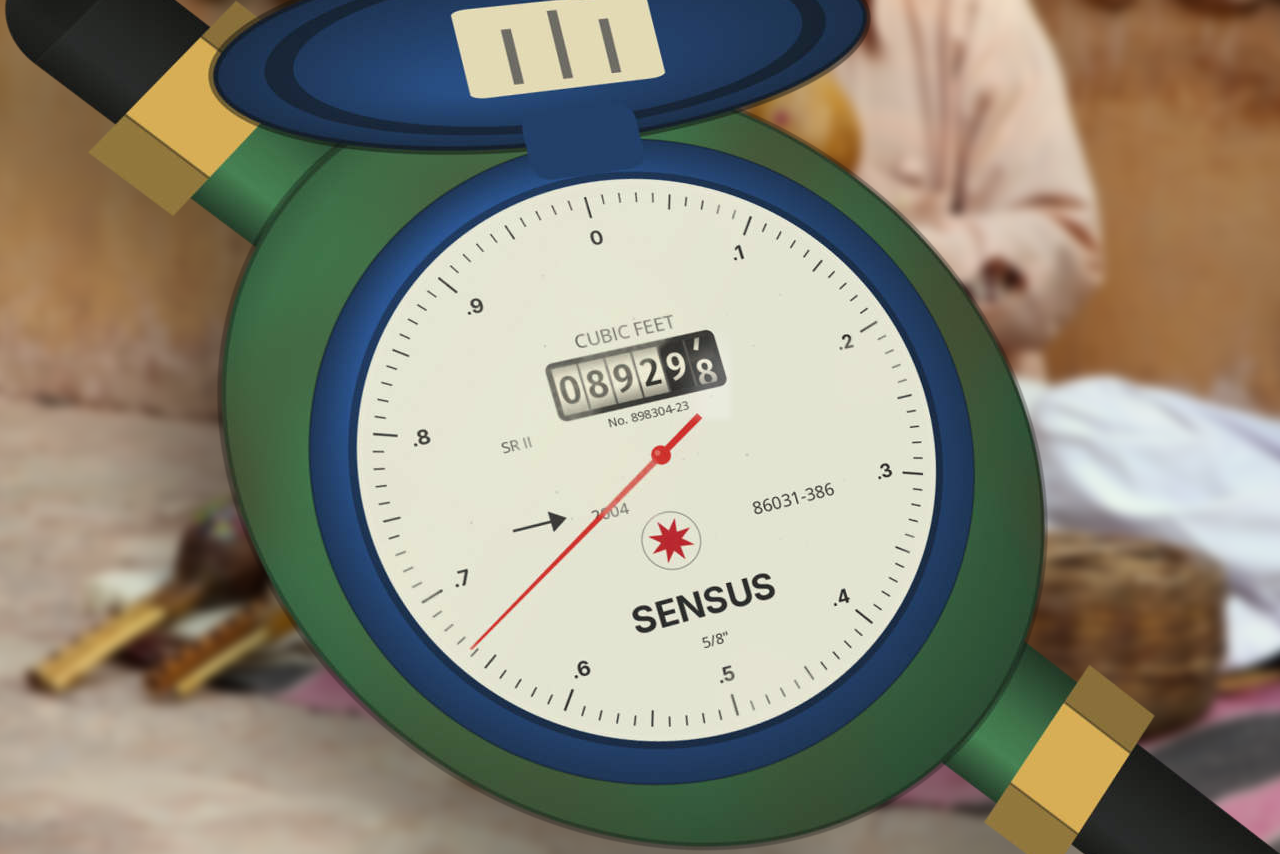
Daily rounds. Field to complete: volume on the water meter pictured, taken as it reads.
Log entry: 89297.66 ft³
